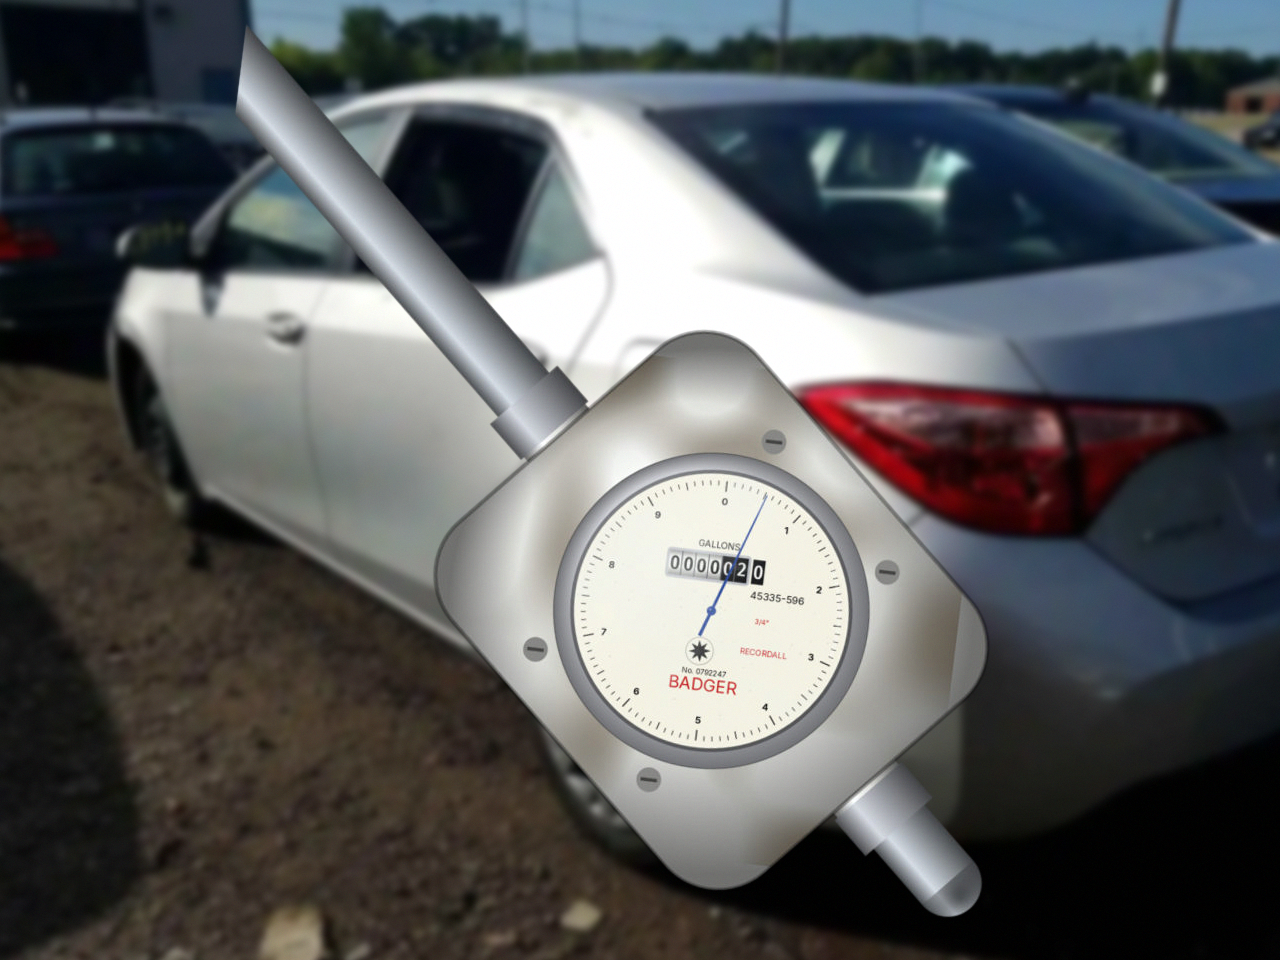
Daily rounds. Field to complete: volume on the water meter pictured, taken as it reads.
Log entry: 20.5 gal
